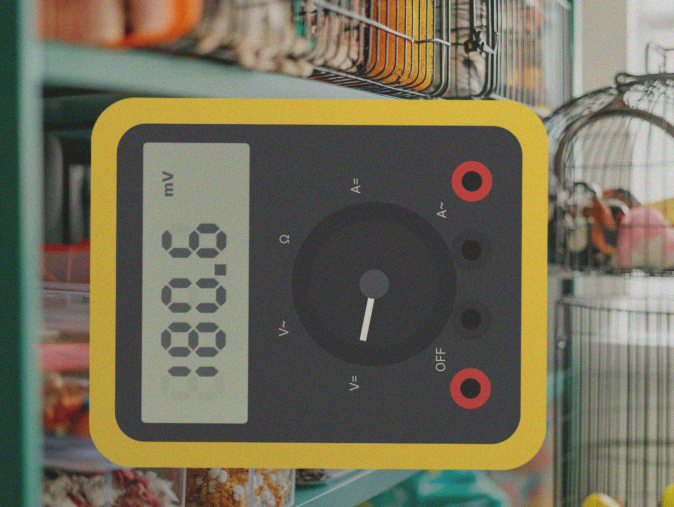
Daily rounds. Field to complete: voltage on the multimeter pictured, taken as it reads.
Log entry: 180.6 mV
